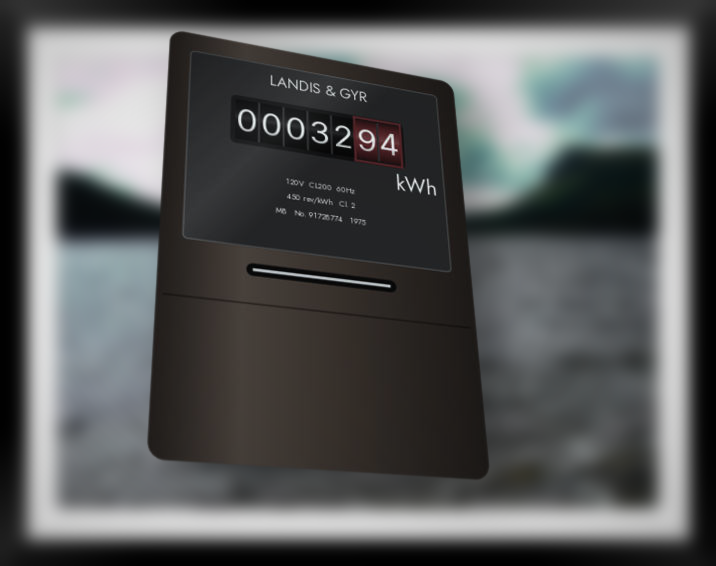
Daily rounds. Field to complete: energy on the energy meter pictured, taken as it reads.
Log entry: 32.94 kWh
